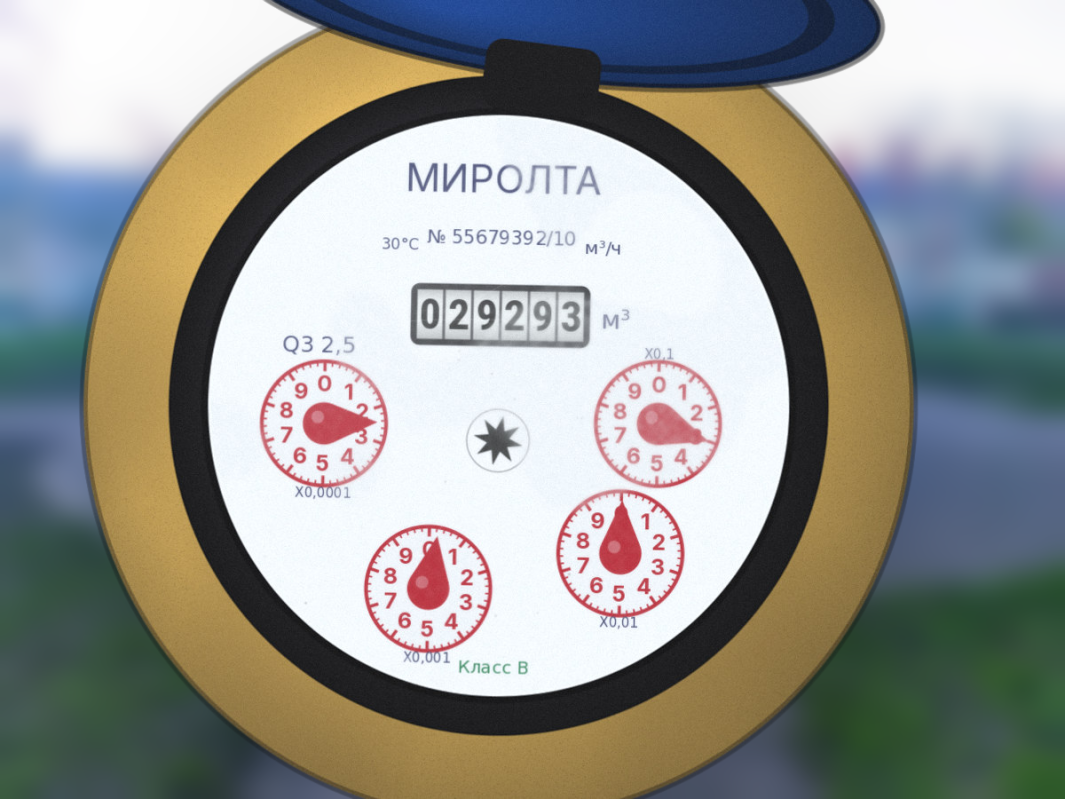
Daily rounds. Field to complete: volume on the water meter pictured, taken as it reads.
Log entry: 29293.3002 m³
